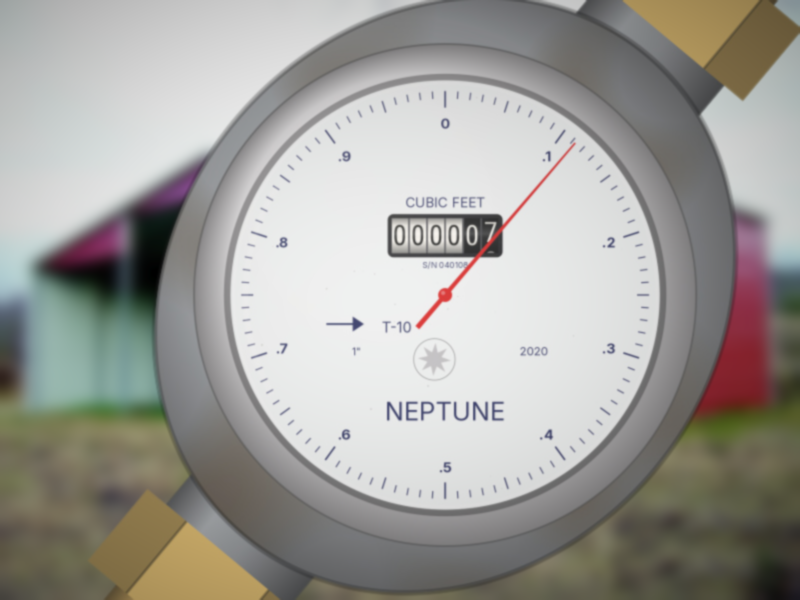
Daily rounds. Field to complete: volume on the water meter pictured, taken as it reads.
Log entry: 7.11 ft³
